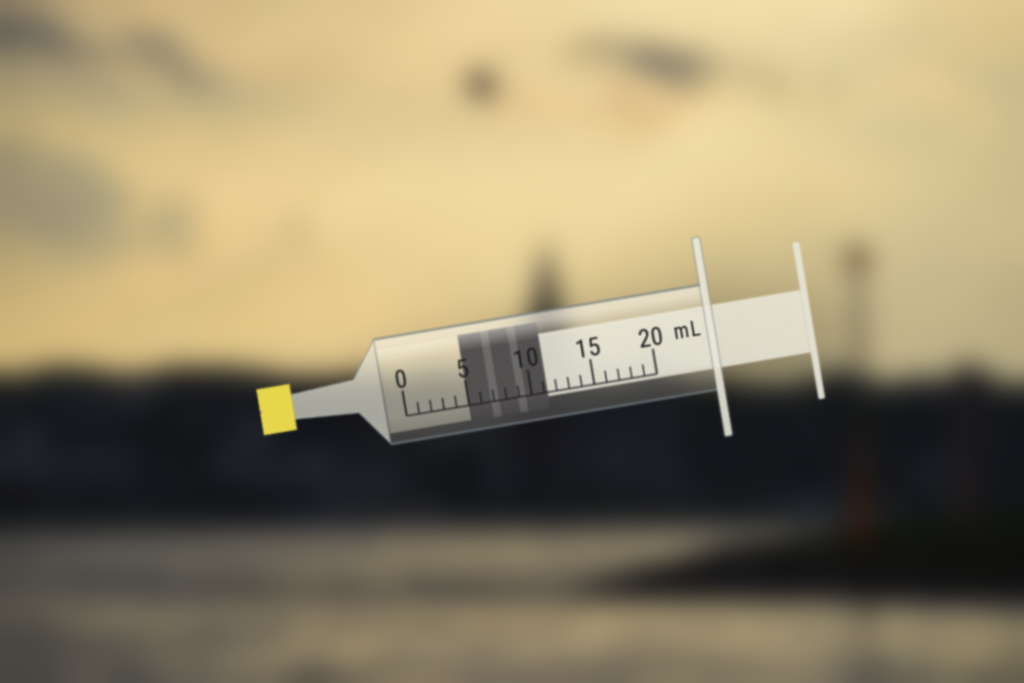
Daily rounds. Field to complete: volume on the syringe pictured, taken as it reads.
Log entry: 5 mL
